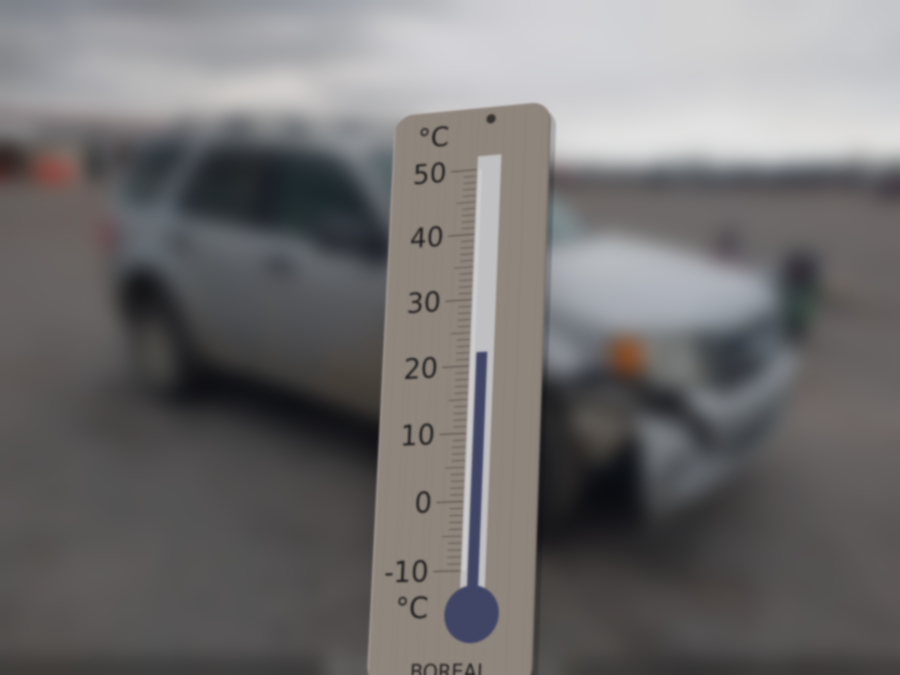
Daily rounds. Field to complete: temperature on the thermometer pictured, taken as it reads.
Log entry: 22 °C
